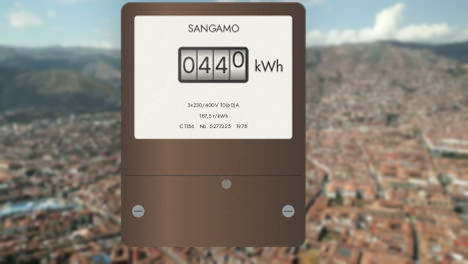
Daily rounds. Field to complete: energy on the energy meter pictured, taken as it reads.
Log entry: 440 kWh
